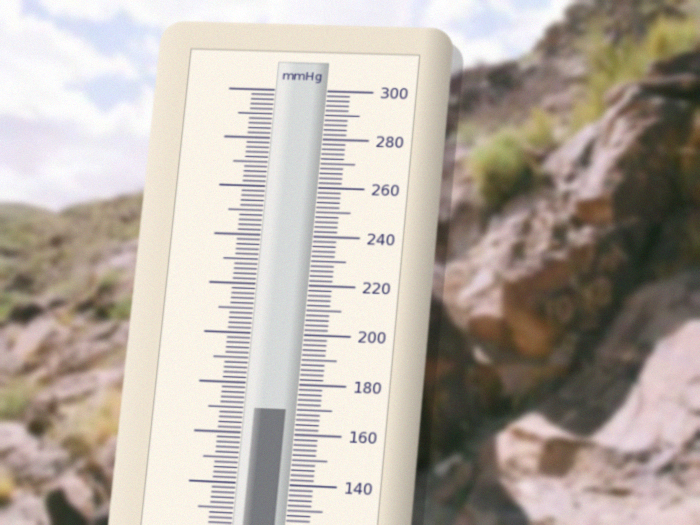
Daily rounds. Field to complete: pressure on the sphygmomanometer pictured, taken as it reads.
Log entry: 170 mmHg
